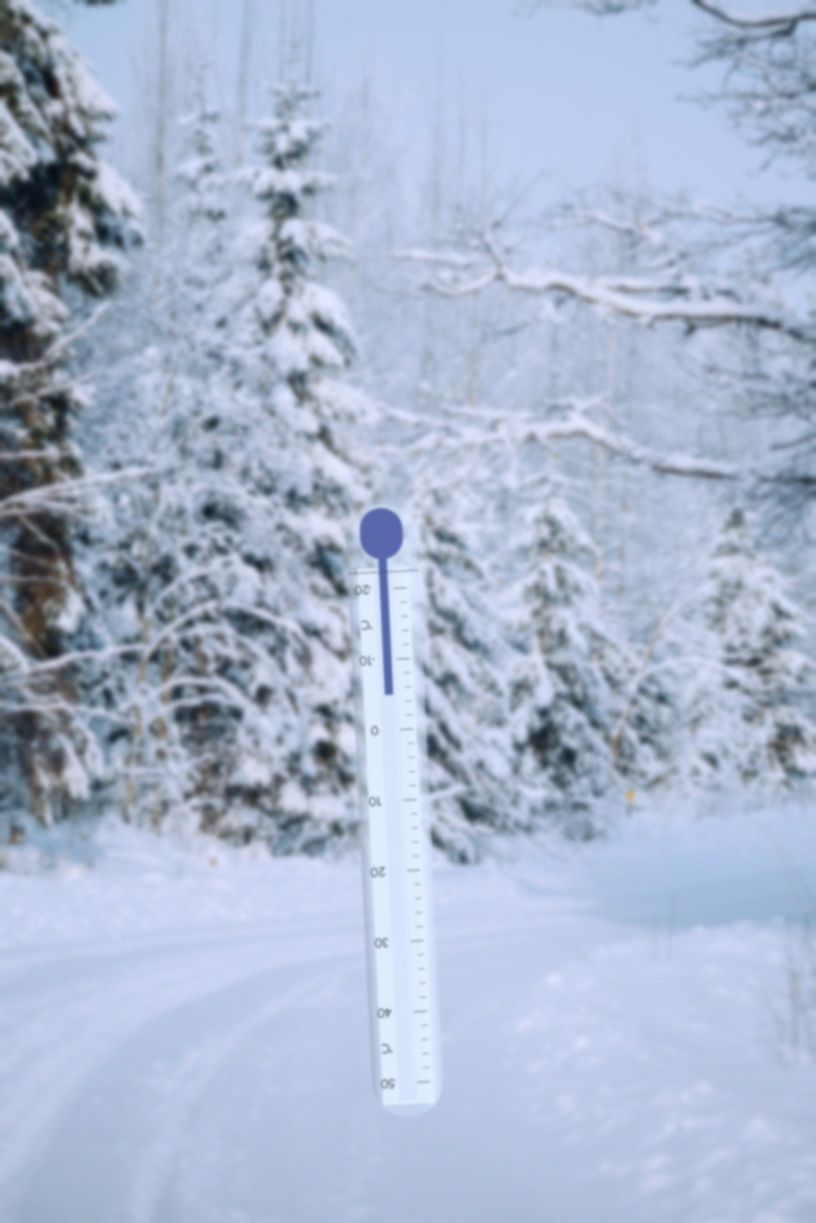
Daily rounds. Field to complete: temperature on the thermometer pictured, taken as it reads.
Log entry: -5 °C
